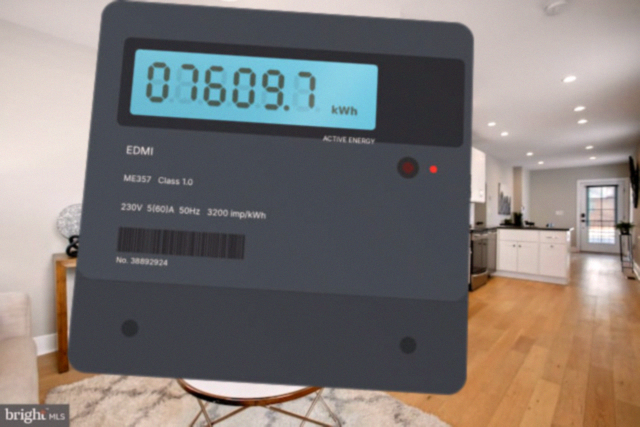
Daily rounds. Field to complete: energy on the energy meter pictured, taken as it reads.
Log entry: 7609.7 kWh
